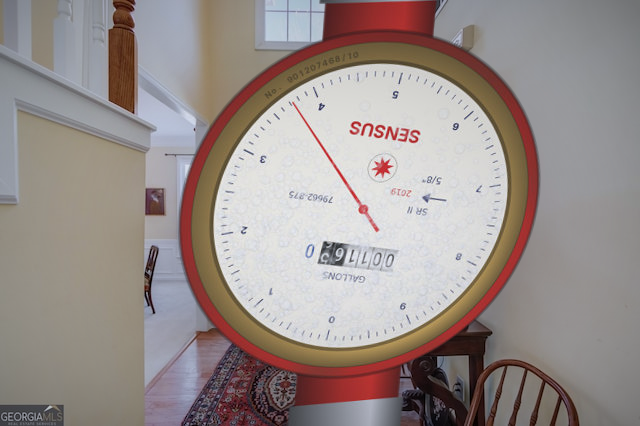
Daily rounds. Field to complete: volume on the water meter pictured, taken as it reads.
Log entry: 11653.7 gal
